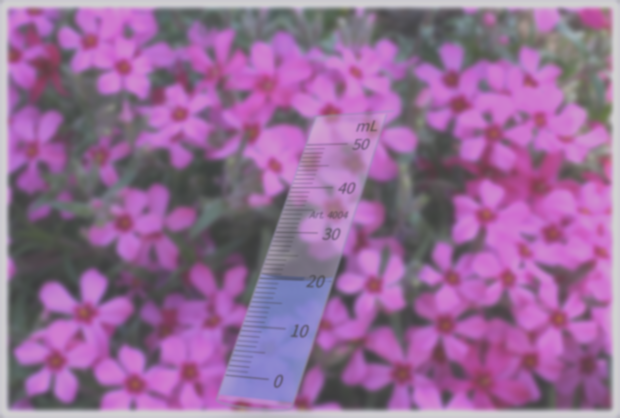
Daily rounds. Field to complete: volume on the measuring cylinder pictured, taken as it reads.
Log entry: 20 mL
